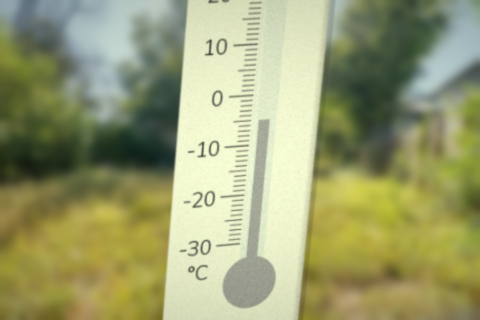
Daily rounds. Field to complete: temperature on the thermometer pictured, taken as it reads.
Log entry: -5 °C
